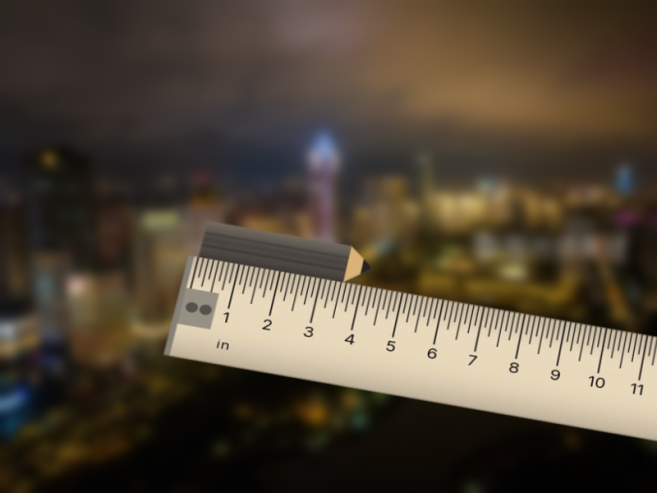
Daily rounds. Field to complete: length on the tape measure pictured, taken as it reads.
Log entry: 4.125 in
